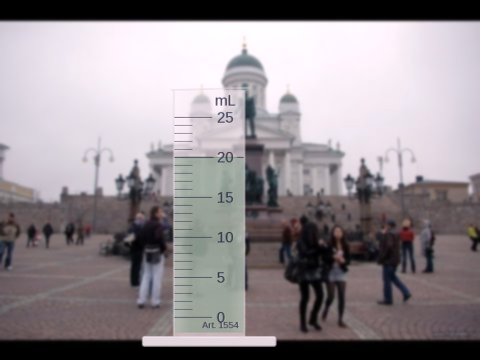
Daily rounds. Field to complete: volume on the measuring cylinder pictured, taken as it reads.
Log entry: 20 mL
